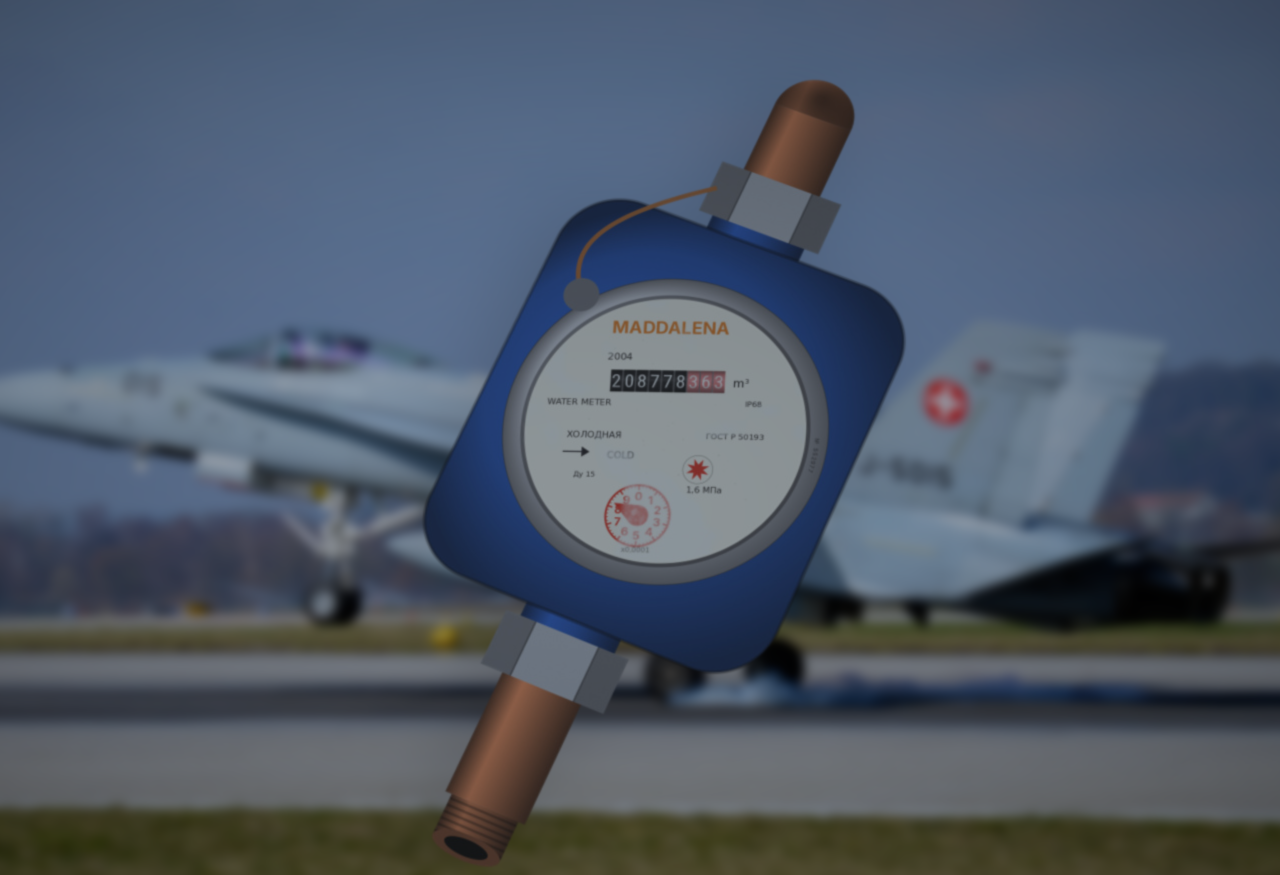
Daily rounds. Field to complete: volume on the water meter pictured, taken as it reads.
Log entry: 208778.3638 m³
